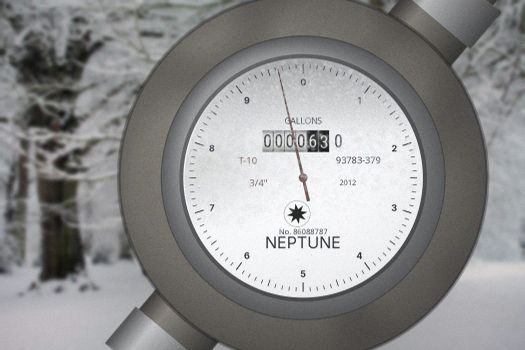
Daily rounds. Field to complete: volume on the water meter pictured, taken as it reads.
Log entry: 629.6 gal
